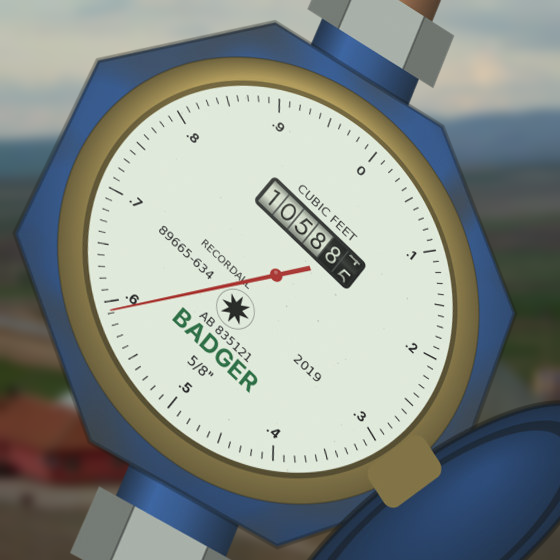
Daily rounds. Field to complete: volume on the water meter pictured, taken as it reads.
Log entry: 105884.59 ft³
